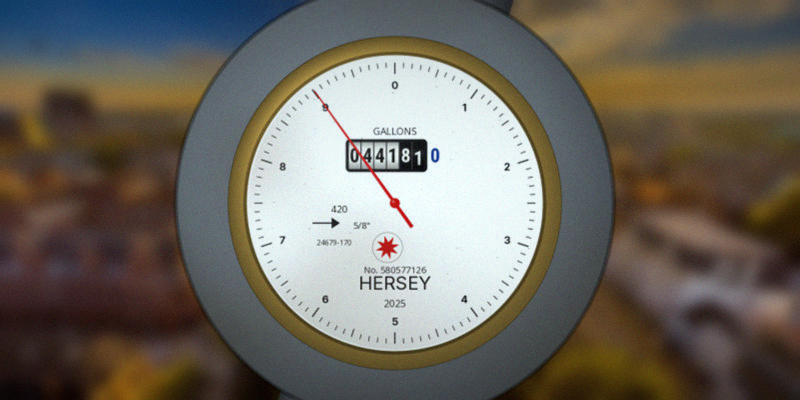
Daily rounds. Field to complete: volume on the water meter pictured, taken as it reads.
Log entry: 441809.0 gal
